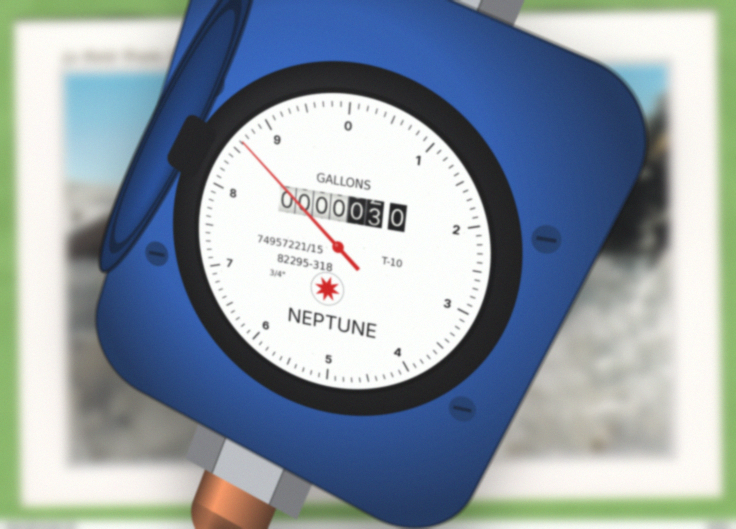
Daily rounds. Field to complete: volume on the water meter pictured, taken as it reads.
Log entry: 28.6 gal
